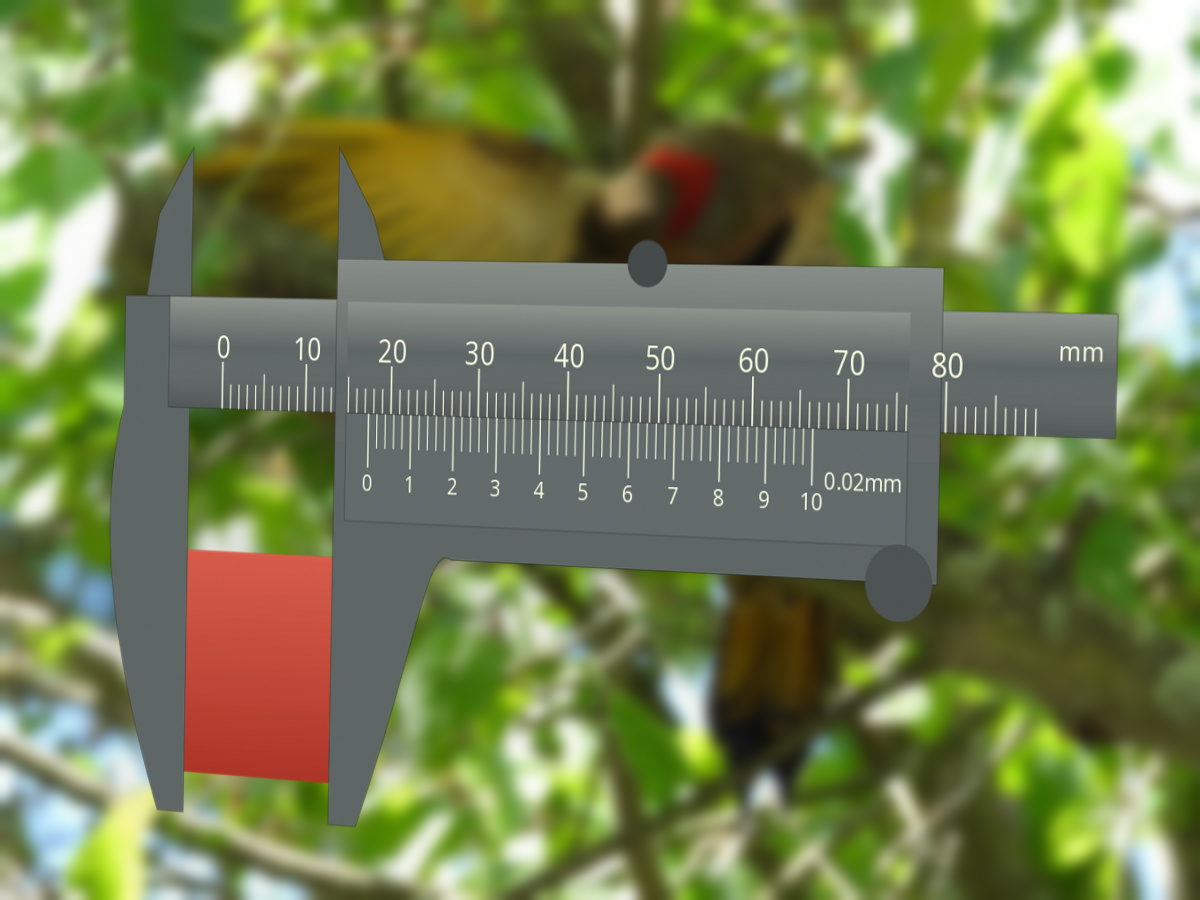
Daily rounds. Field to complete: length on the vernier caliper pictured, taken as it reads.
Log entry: 17.4 mm
